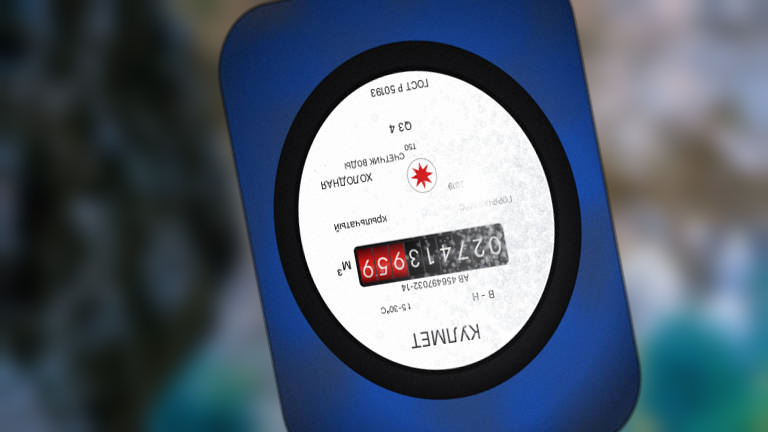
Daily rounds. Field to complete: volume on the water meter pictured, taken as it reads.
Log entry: 27413.959 m³
